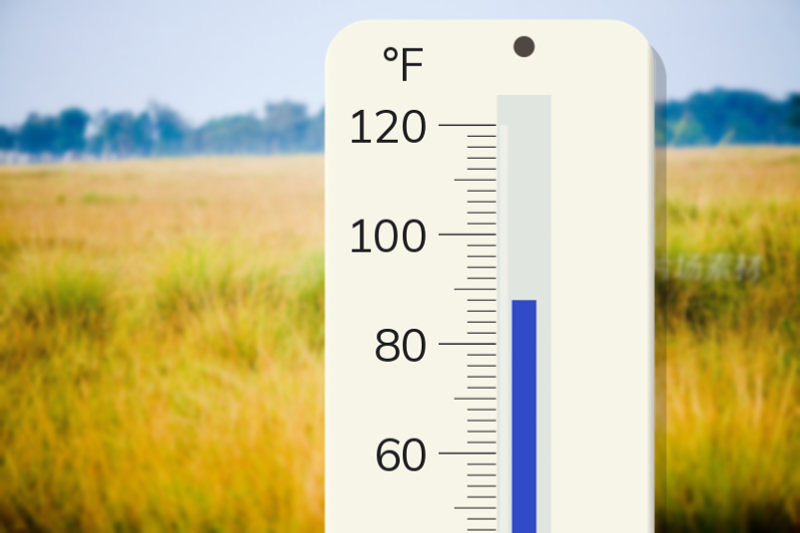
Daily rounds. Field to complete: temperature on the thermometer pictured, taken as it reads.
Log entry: 88 °F
